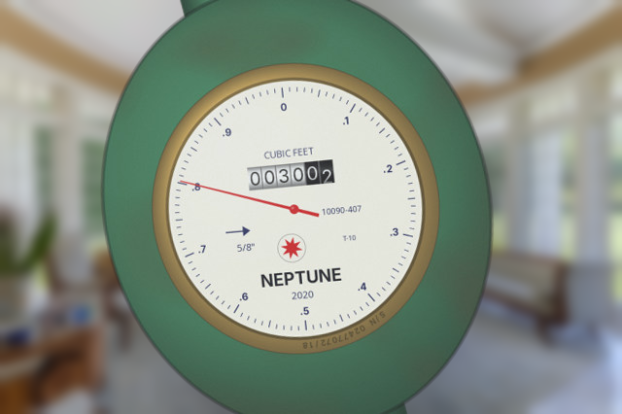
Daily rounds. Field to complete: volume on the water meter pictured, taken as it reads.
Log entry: 3001.80 ft³
